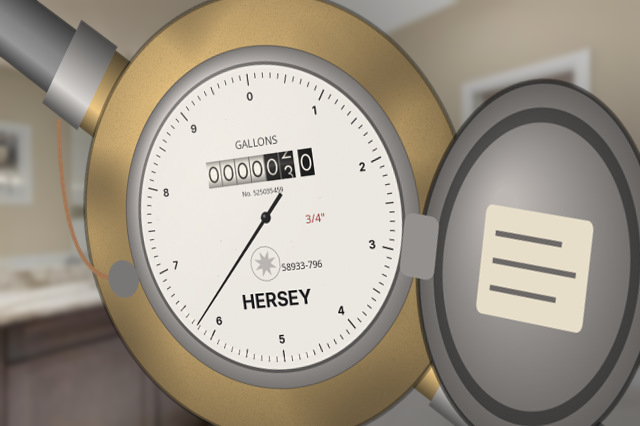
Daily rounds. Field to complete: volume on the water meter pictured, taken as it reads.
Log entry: 26.2 gal
